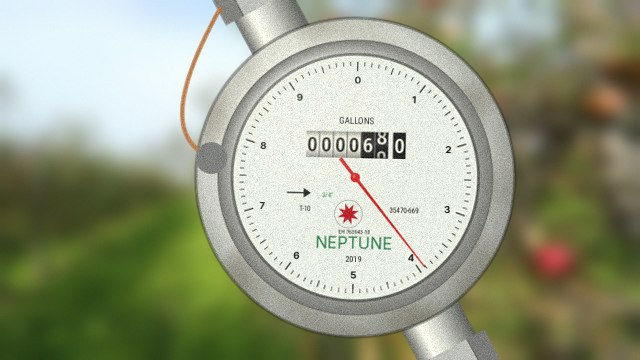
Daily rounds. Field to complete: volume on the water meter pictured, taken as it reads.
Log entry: 683.9 gal
